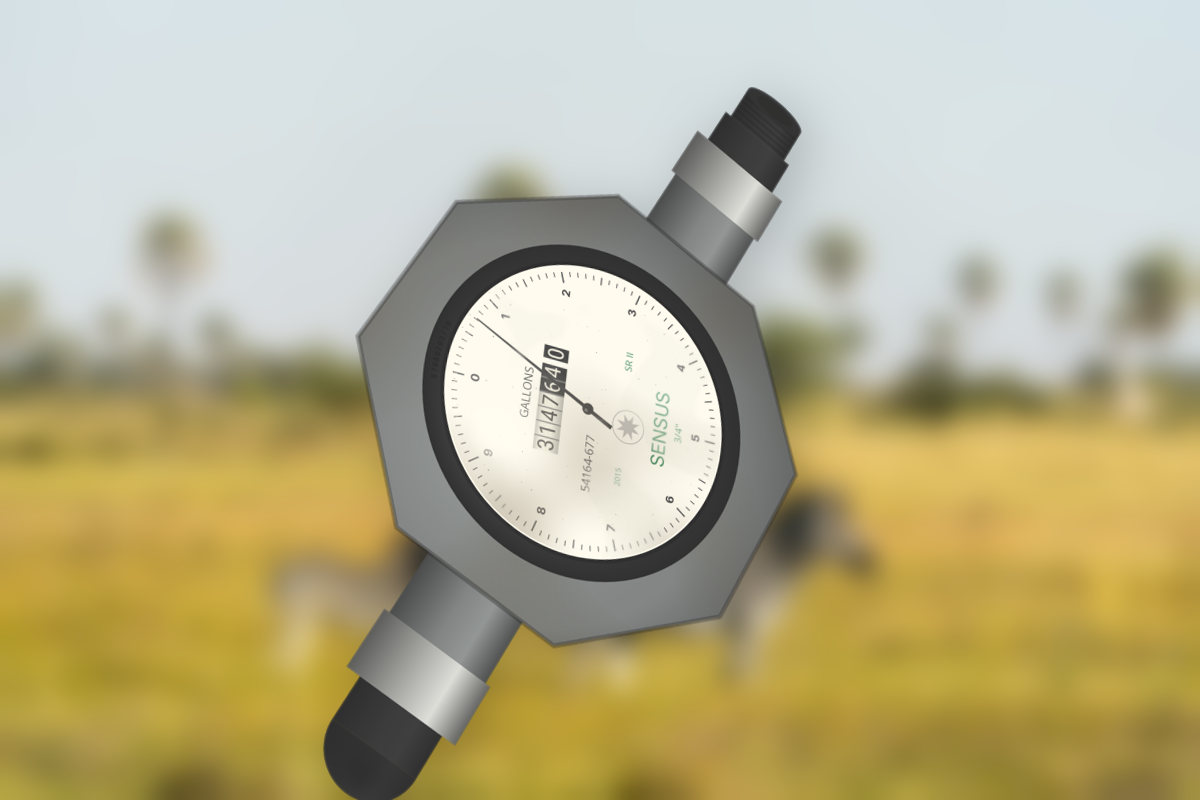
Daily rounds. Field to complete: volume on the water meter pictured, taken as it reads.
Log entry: 3147640.7 gal
